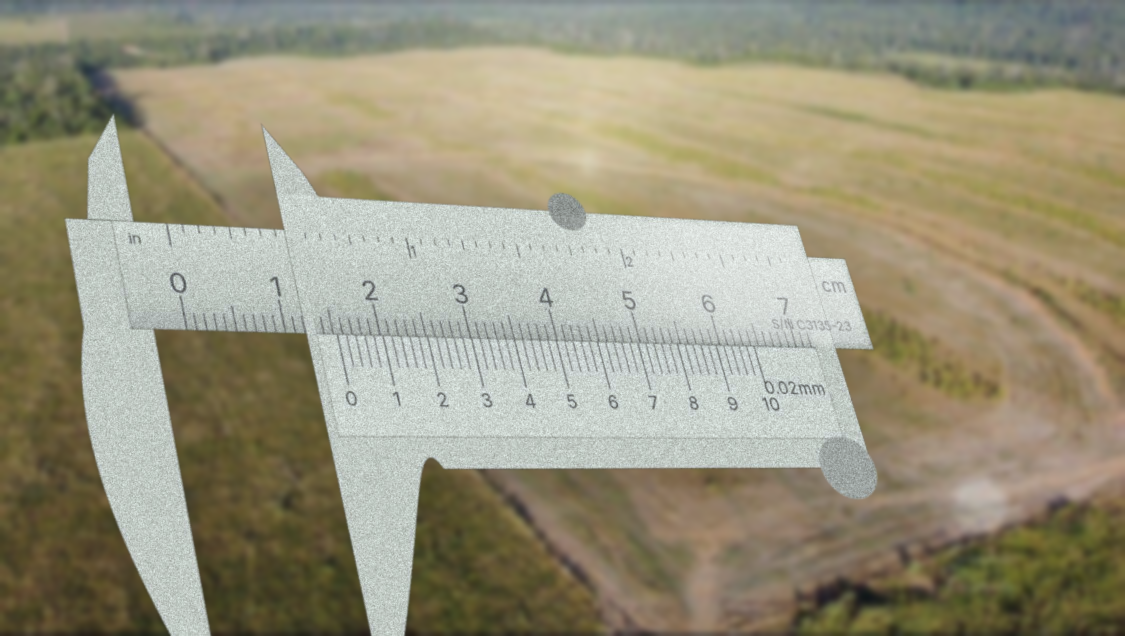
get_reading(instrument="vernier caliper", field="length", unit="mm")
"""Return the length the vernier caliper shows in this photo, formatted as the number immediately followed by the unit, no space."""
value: 15.4mm
